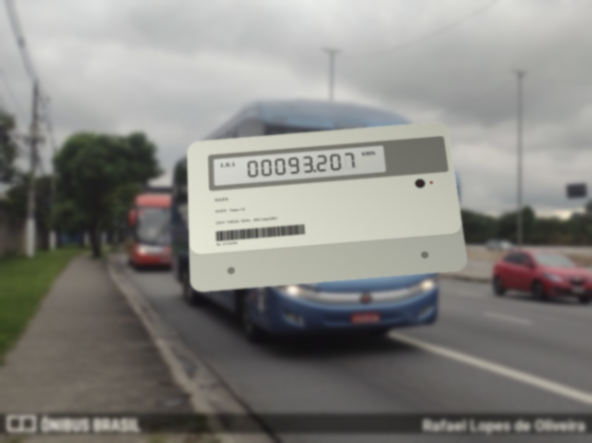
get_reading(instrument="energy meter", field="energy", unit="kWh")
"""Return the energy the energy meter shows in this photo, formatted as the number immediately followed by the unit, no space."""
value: 93.207kWh
